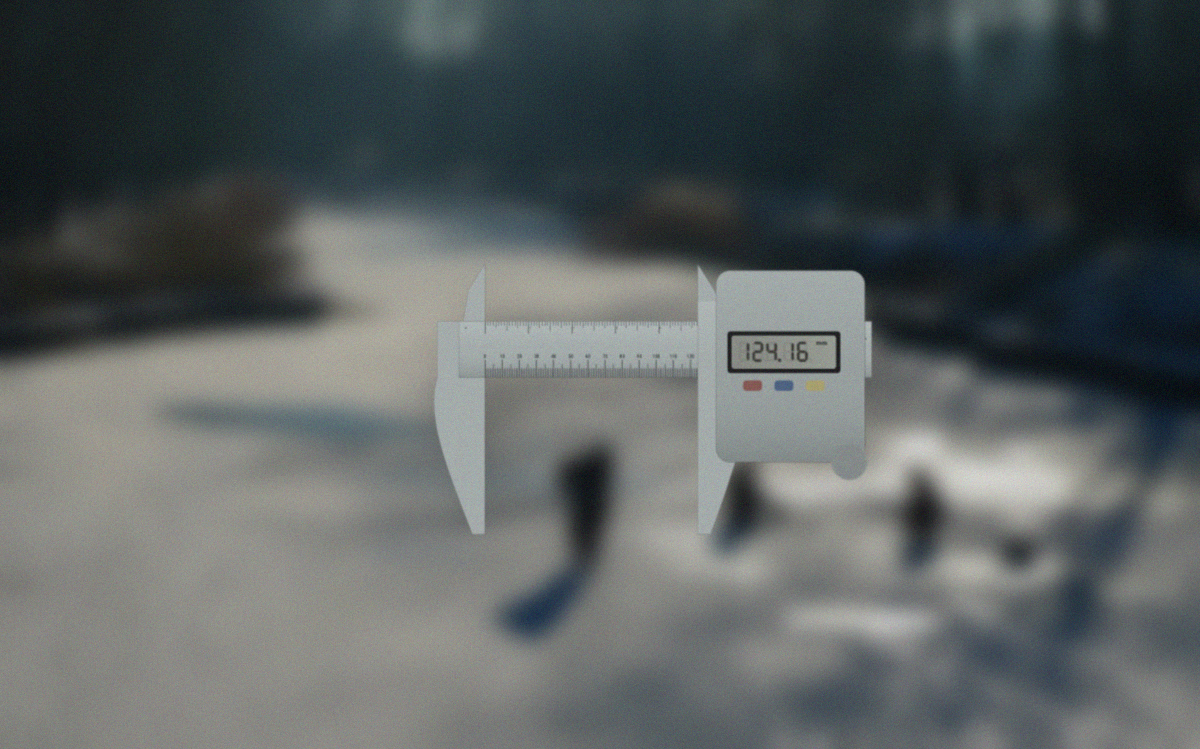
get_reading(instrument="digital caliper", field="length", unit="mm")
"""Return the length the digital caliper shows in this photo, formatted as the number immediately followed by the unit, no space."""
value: 124.16mm
